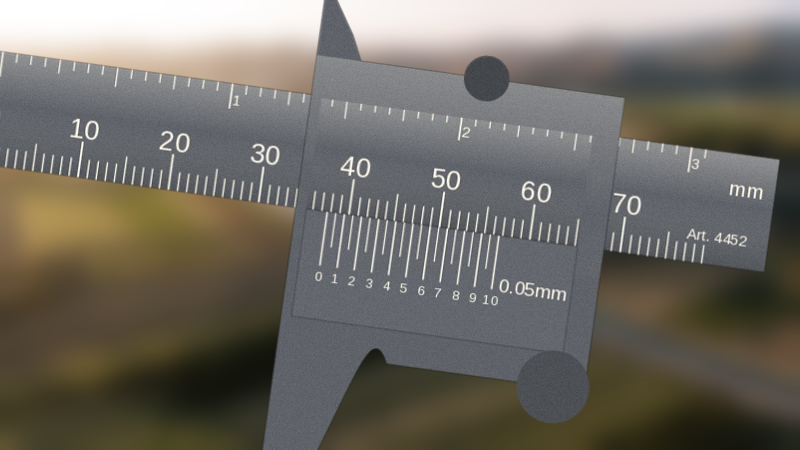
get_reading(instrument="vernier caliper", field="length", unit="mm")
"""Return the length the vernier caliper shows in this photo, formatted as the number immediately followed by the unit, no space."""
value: 37.6mm
